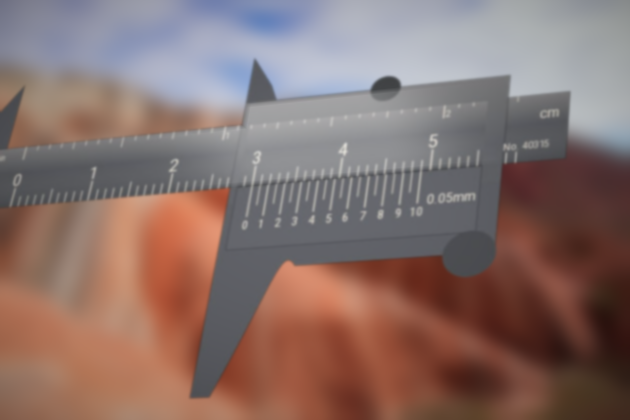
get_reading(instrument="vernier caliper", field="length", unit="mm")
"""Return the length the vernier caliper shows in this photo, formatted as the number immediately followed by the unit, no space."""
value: 30.0mm
